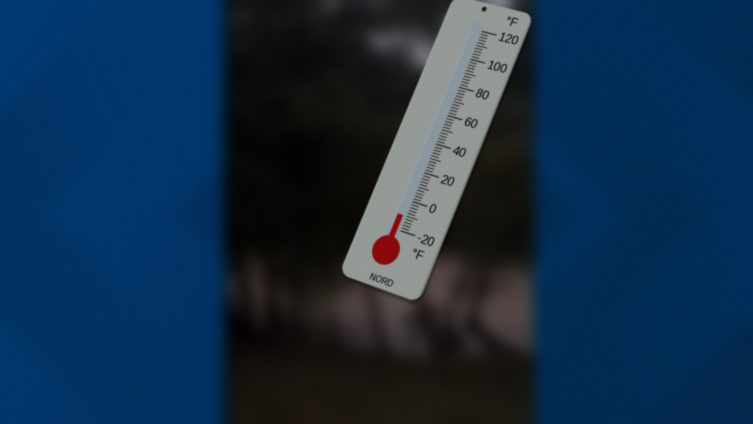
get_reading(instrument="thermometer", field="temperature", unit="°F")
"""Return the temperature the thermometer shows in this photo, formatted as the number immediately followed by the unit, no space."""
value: -10°F
